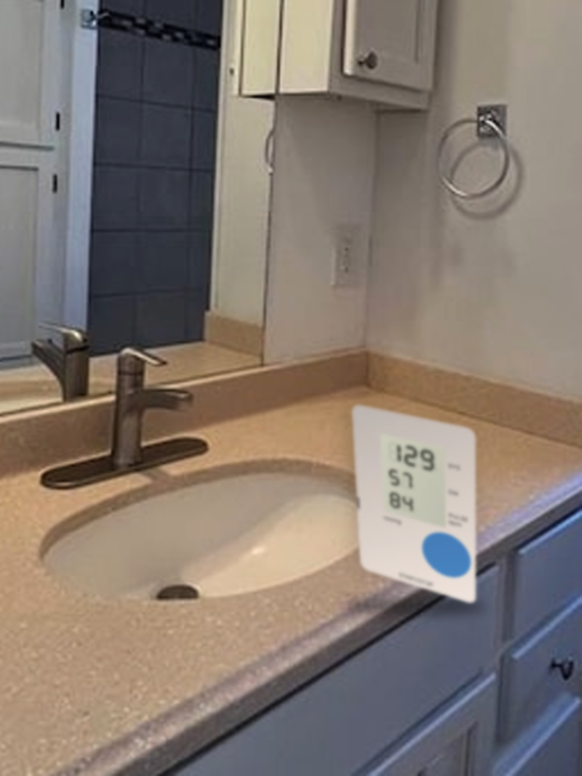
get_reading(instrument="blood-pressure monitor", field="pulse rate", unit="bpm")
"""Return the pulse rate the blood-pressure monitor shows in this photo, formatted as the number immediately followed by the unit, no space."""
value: 84bpm
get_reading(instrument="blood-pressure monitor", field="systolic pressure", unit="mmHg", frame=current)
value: 129mmHg
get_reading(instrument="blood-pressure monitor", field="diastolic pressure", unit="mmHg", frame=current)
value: 57mmHg
